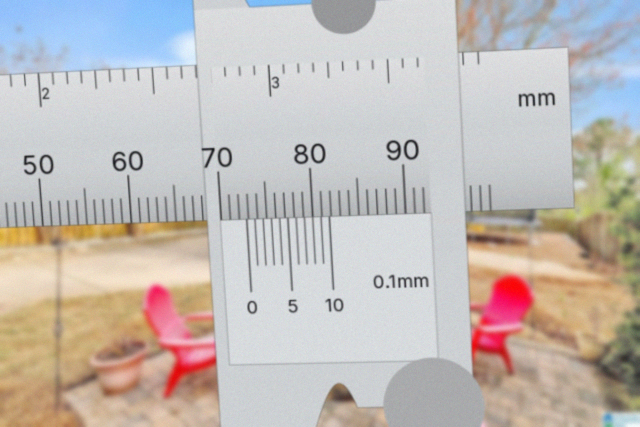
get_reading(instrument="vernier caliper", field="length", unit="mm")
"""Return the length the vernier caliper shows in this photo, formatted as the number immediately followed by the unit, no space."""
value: 72.8mm
